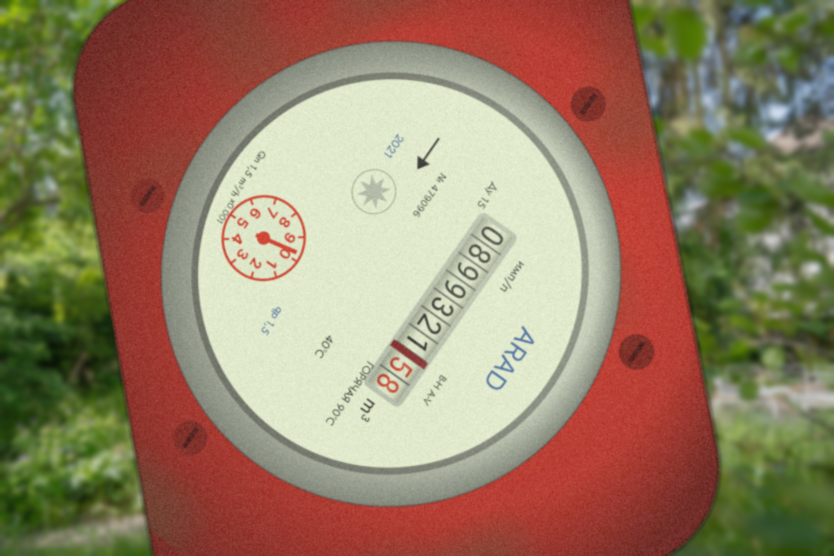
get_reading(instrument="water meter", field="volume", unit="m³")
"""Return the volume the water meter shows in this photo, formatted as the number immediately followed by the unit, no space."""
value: 899321.579m³
